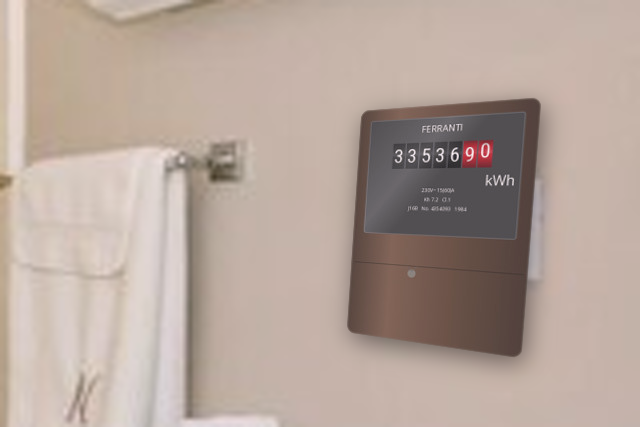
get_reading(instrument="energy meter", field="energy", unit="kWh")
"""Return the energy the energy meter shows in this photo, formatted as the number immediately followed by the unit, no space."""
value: 33536.90kWh
